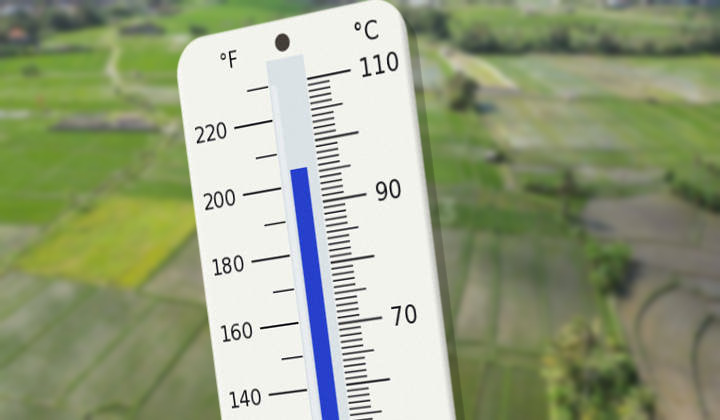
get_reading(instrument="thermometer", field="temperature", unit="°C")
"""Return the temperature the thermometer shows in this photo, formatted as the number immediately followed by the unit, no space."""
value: 96°C
